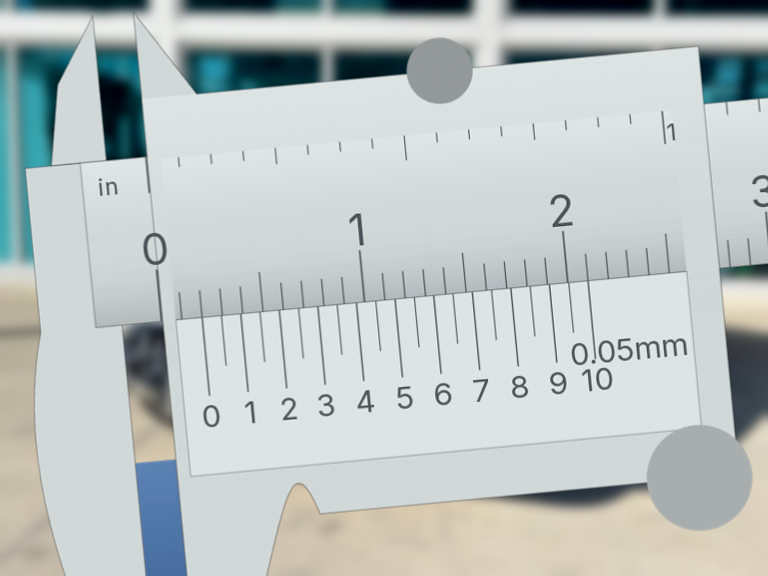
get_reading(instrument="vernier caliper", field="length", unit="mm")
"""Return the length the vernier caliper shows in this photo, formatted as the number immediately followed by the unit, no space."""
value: 2.0mm
